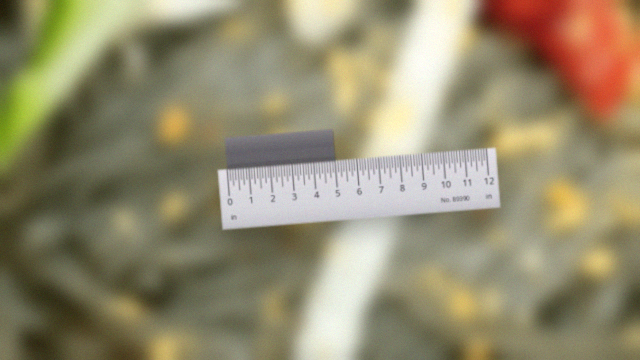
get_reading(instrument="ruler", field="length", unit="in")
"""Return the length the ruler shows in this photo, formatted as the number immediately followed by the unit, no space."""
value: 5in
